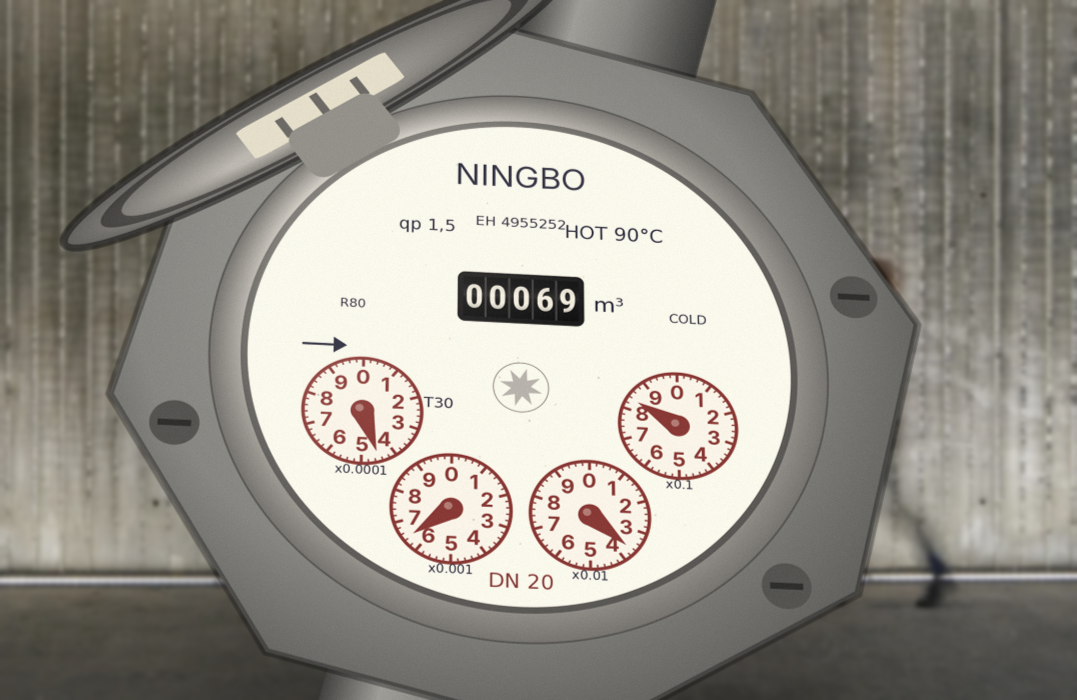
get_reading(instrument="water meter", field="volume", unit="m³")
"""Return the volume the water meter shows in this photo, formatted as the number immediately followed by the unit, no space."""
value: 69.8364m³
